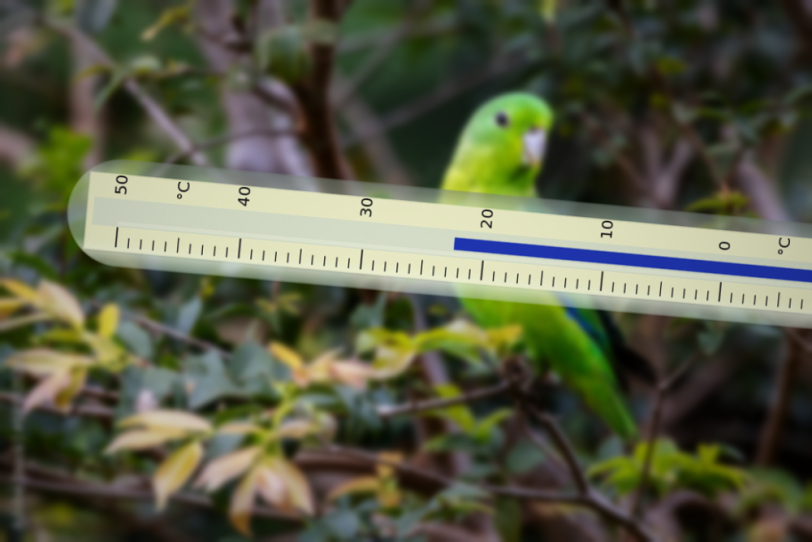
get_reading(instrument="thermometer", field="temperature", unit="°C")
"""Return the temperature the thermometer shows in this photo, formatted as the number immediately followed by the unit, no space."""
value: 22.5°C
